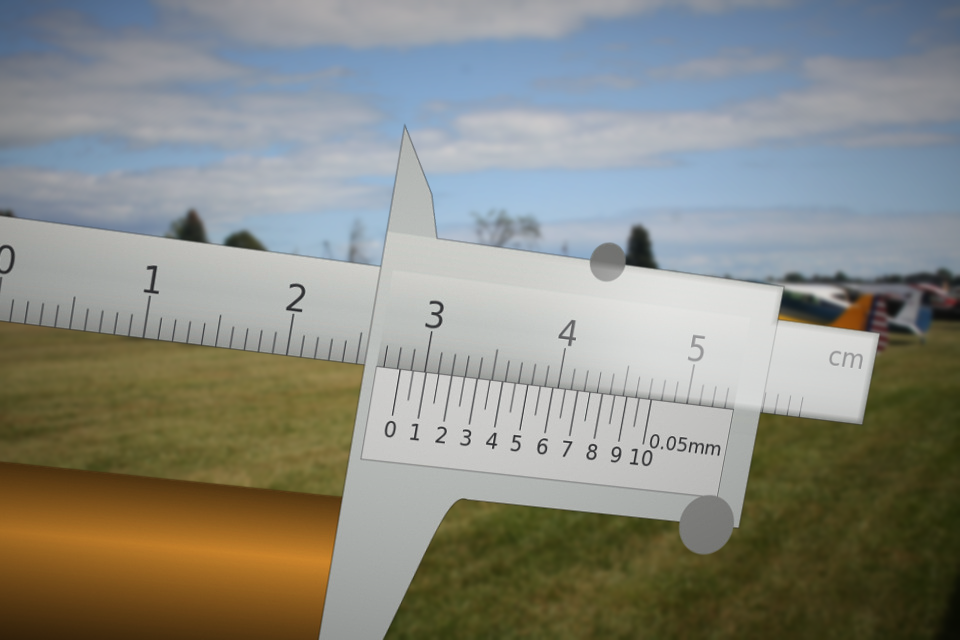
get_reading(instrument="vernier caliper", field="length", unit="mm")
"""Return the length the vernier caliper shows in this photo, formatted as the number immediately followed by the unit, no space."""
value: 28.2mm
